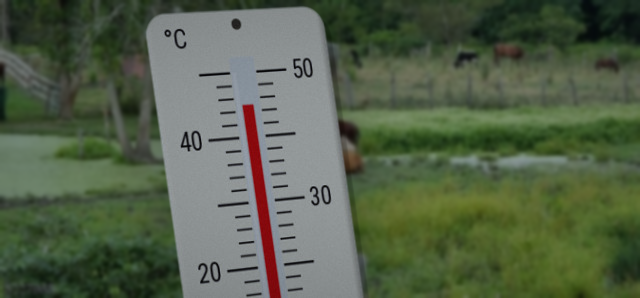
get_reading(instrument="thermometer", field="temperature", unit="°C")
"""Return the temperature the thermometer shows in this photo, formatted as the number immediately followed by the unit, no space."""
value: 45°C
